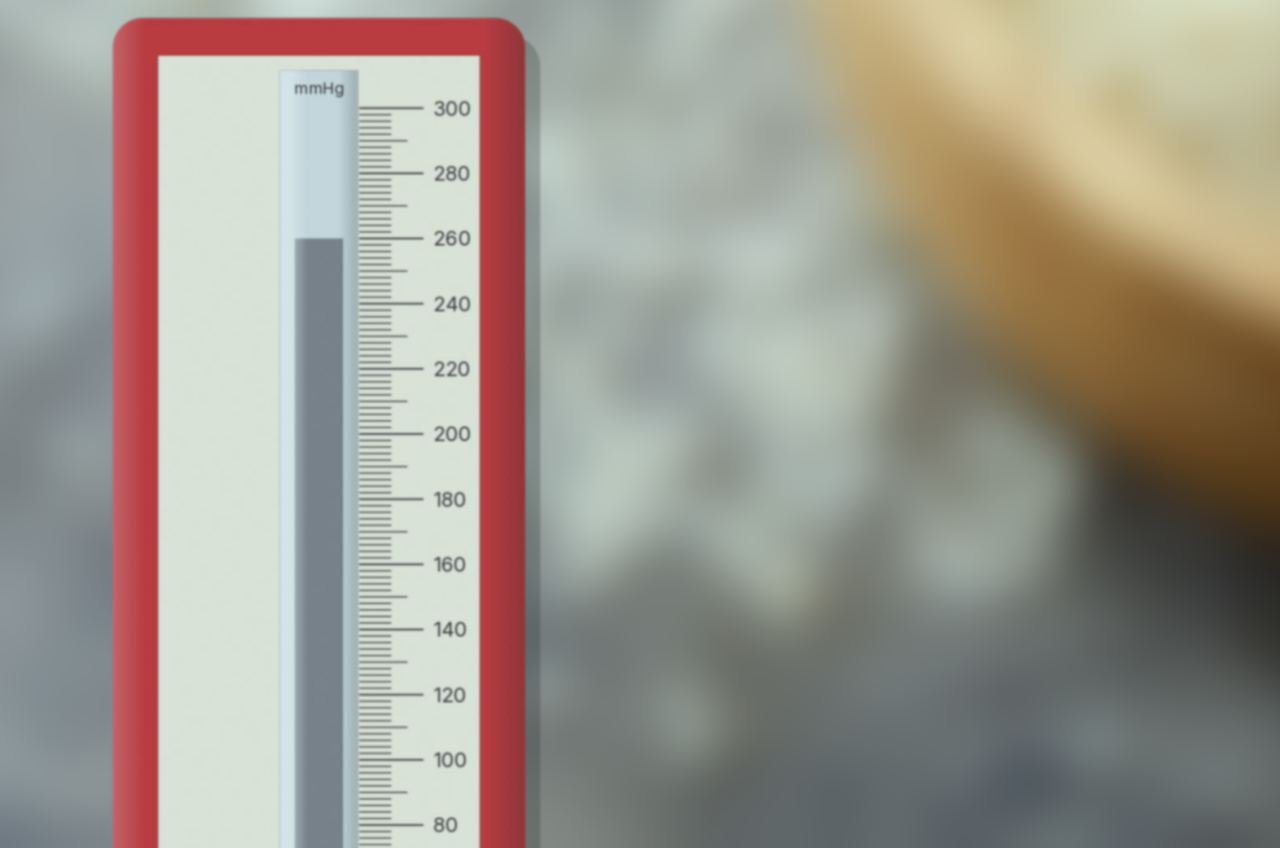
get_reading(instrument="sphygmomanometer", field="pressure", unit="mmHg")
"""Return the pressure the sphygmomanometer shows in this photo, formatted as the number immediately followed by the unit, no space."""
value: 260mmHg
